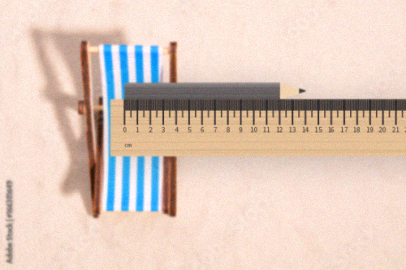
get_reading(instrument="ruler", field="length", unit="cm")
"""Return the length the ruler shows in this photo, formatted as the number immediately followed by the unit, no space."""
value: 14cm
